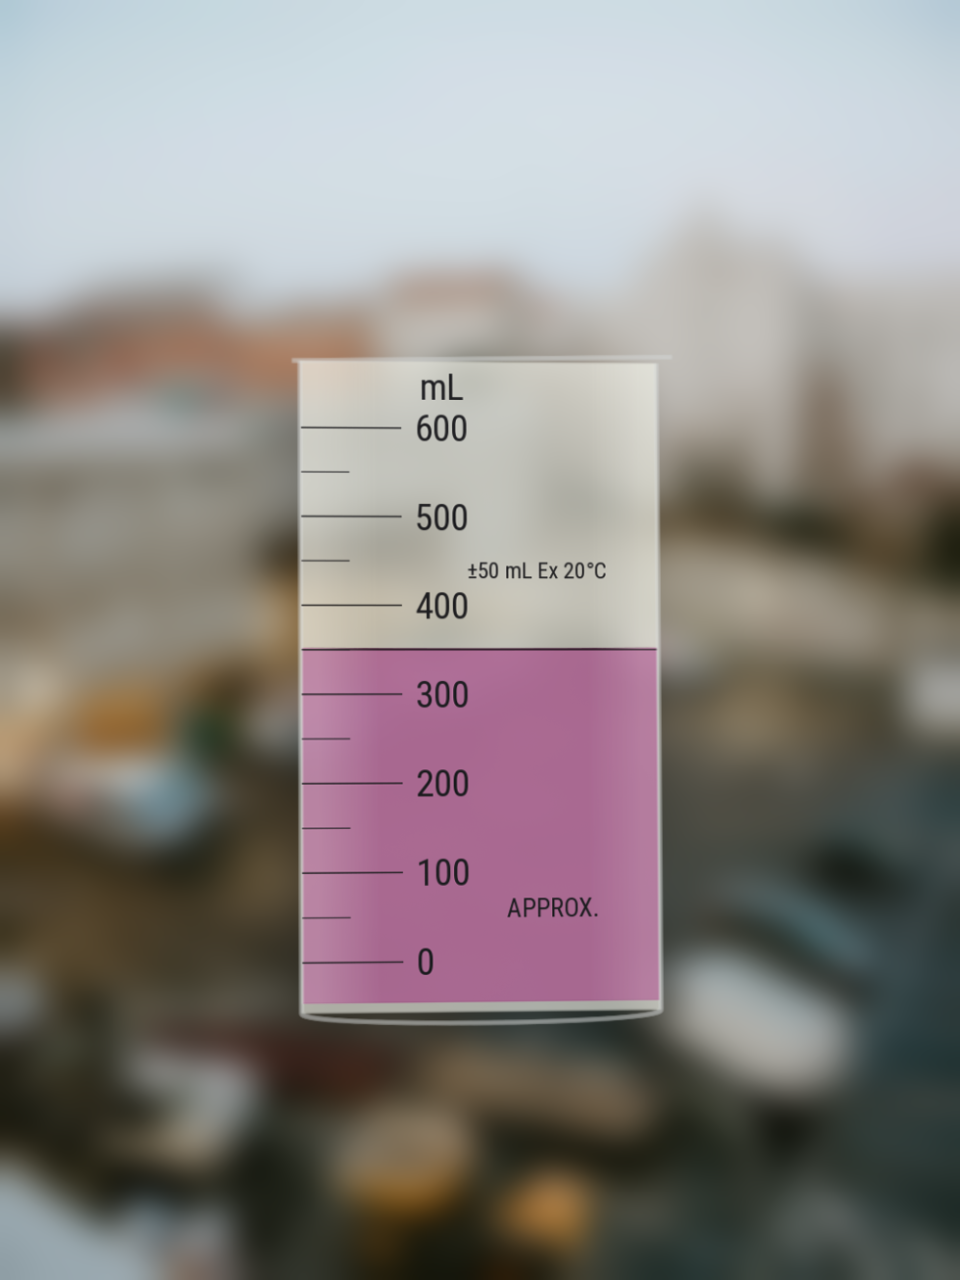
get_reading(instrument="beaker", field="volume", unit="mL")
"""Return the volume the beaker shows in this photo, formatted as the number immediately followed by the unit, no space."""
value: 350mL
